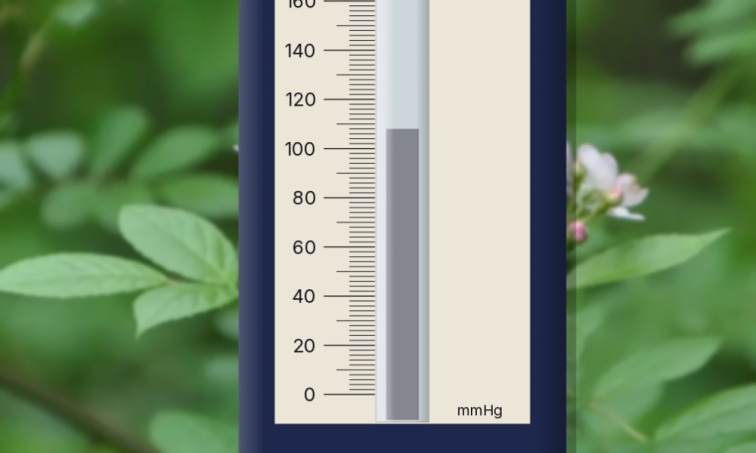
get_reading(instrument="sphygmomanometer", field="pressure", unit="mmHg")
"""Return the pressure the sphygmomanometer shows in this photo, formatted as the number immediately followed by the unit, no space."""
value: 108mmHg
